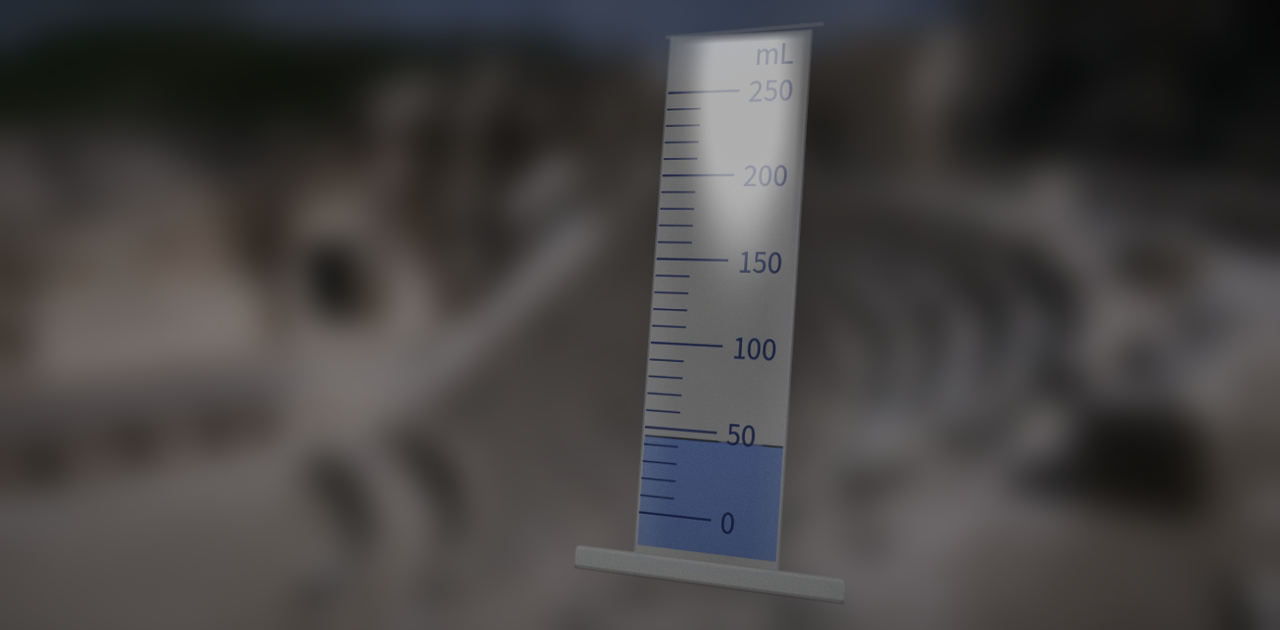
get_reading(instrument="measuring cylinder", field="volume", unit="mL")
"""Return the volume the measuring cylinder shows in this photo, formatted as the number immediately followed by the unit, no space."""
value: 45mL
